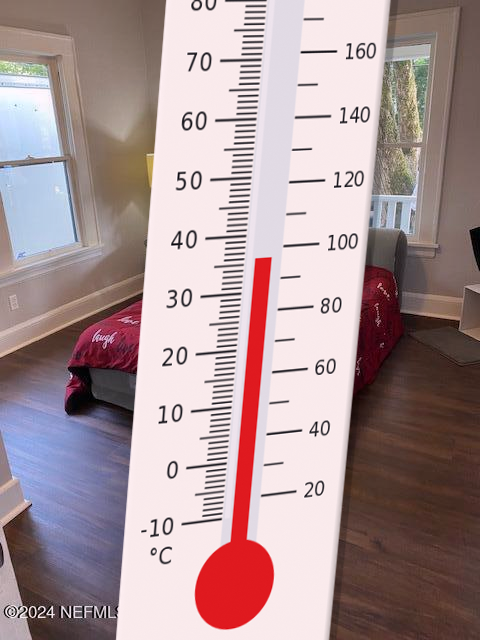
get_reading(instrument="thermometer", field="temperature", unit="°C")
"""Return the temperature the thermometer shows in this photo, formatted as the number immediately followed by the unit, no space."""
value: 36°C
